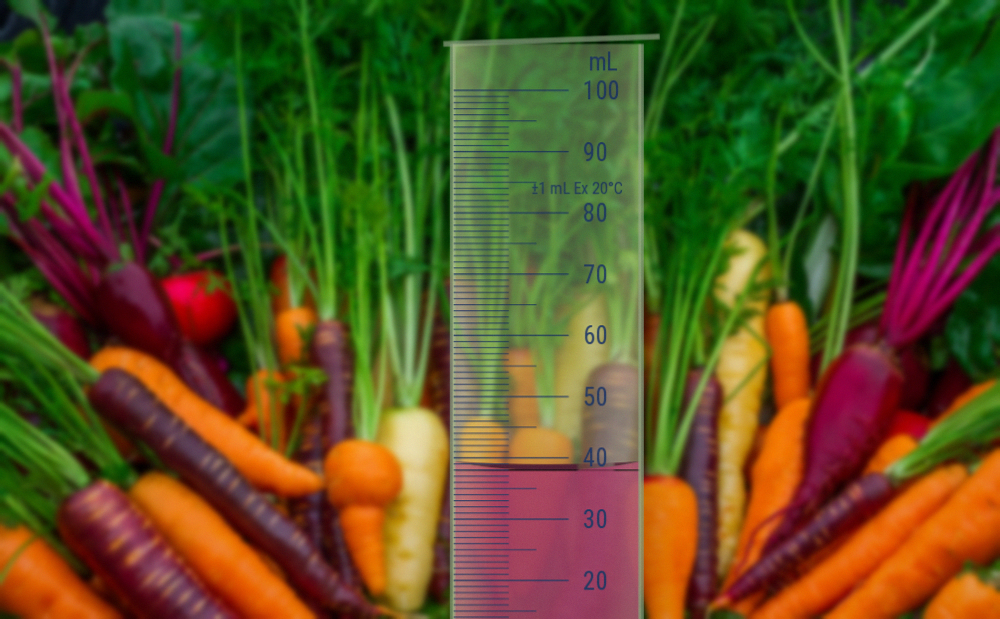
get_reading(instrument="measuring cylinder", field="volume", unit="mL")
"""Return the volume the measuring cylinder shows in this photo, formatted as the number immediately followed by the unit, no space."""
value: 38mL
